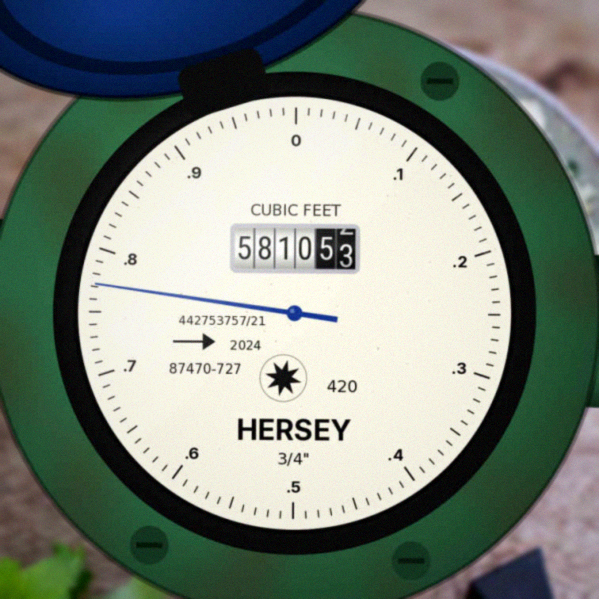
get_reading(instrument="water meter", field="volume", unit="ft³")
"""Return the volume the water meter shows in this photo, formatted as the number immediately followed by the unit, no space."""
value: 581052.77ft³
